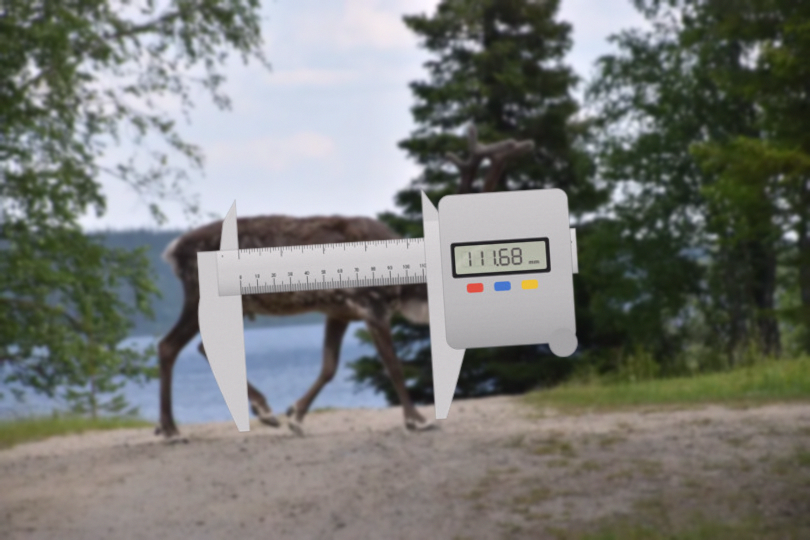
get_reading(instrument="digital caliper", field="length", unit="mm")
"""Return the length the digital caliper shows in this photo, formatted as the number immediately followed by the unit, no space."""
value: 111.68mm
